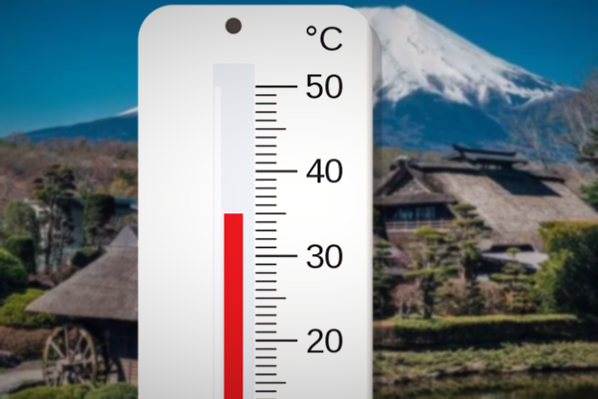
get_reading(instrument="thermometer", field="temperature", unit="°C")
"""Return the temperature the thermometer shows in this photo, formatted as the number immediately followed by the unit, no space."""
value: 35°C
